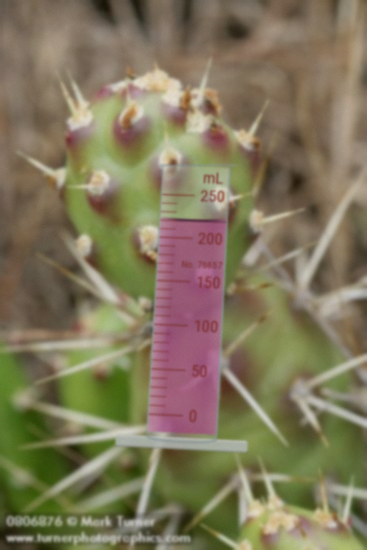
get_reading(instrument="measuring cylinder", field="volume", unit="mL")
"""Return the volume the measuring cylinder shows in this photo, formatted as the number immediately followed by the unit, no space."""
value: 220mL
